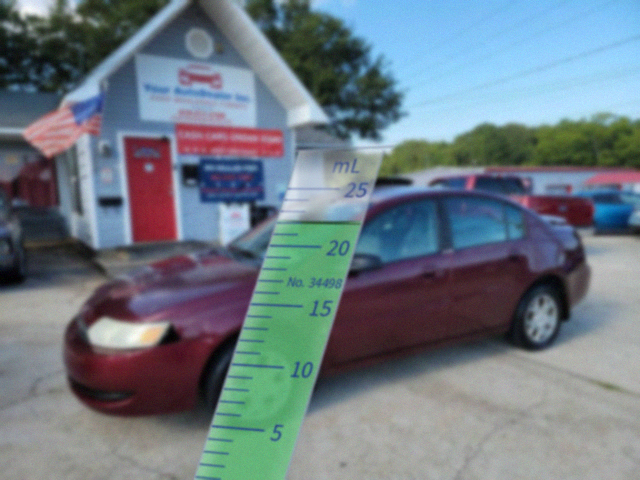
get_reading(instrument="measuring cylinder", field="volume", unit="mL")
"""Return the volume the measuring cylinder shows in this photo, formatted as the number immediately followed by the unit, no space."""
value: 22mL
